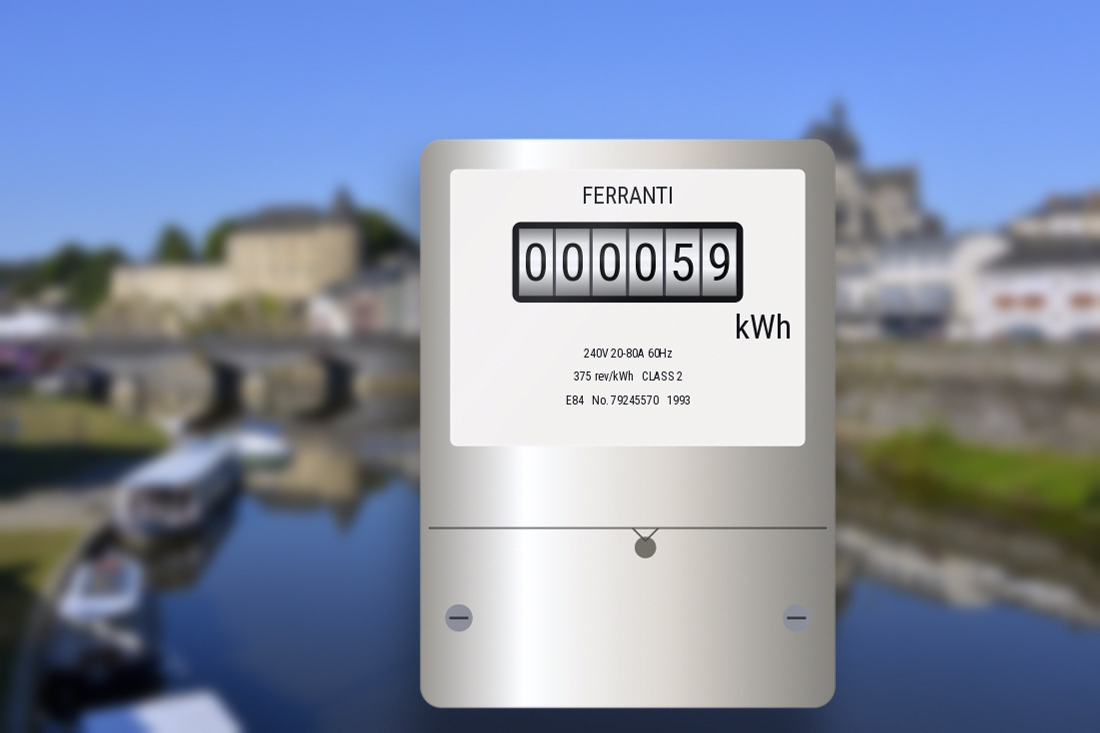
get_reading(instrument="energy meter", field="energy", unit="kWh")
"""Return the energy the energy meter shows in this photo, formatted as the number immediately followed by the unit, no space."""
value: 59kWh
